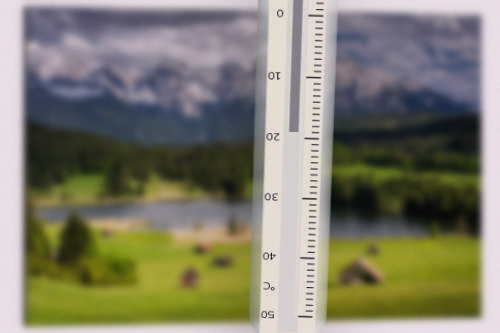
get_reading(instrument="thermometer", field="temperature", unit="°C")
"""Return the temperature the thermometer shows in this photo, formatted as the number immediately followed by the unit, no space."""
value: 19°C
